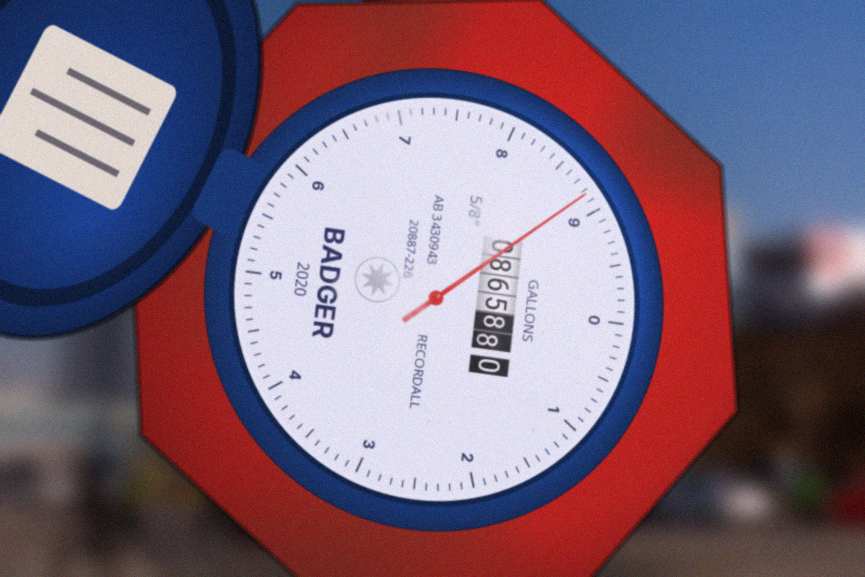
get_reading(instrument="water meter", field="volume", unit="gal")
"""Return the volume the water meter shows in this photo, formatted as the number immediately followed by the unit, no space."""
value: 865878.8gal
